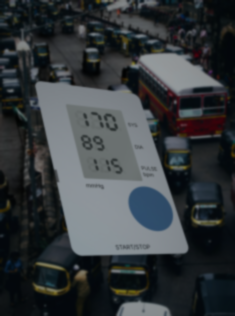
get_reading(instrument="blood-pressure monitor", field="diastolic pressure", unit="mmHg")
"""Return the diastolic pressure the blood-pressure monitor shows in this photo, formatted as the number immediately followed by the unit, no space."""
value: 89mmHg
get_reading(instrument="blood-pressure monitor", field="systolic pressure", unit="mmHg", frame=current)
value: 170mmHg
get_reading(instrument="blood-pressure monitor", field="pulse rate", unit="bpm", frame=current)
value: 115bpm
